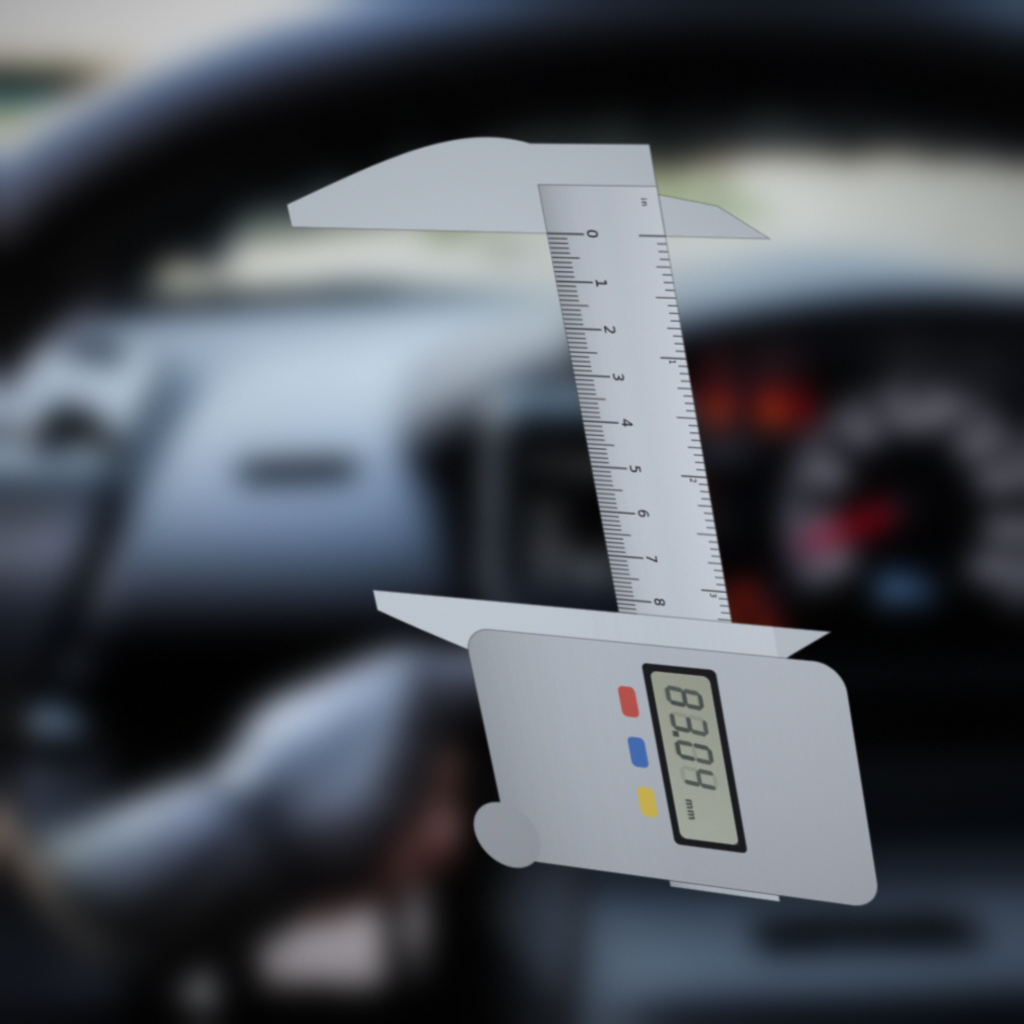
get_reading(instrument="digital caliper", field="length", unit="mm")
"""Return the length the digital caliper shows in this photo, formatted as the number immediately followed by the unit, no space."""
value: 83.04mm
